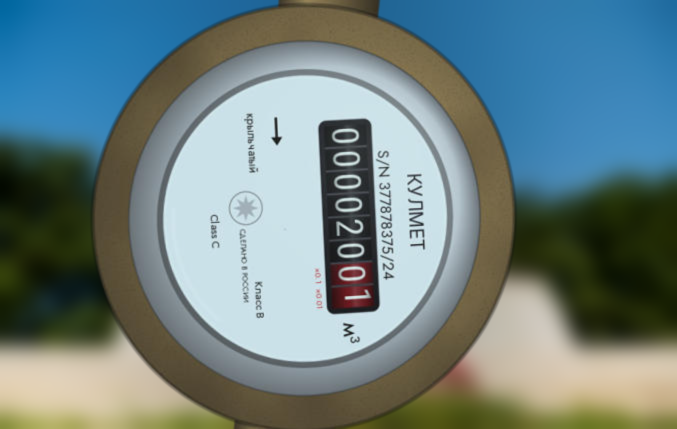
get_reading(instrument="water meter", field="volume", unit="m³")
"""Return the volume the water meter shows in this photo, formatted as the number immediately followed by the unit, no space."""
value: 20.01m³
